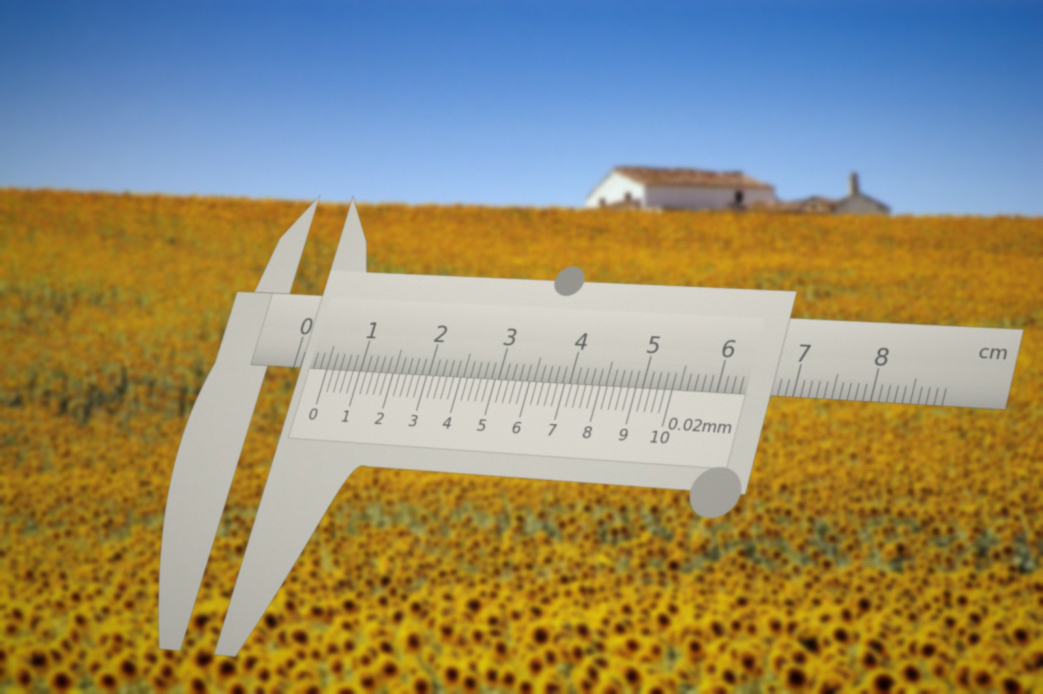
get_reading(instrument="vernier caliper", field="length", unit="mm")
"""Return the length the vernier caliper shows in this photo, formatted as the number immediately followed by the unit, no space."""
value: 5.0mm
